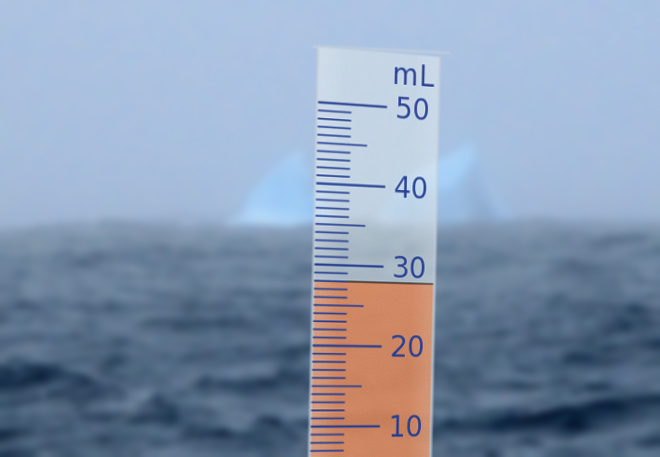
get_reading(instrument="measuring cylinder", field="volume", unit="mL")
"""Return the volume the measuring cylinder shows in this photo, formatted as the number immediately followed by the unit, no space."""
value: 28mL
